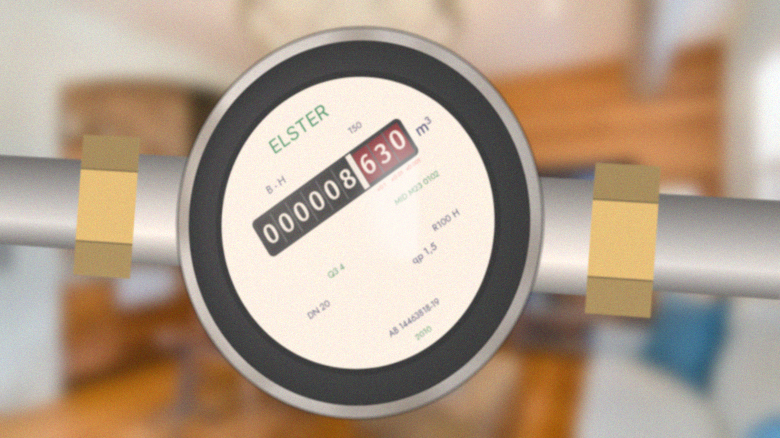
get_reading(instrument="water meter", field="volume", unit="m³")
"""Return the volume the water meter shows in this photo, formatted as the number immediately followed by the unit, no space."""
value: 8.630m³
